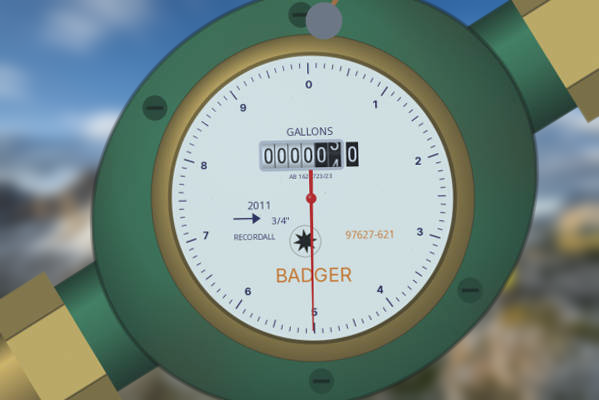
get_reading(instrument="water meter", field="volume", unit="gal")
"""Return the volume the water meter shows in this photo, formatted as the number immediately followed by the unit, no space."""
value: 35.0gal
